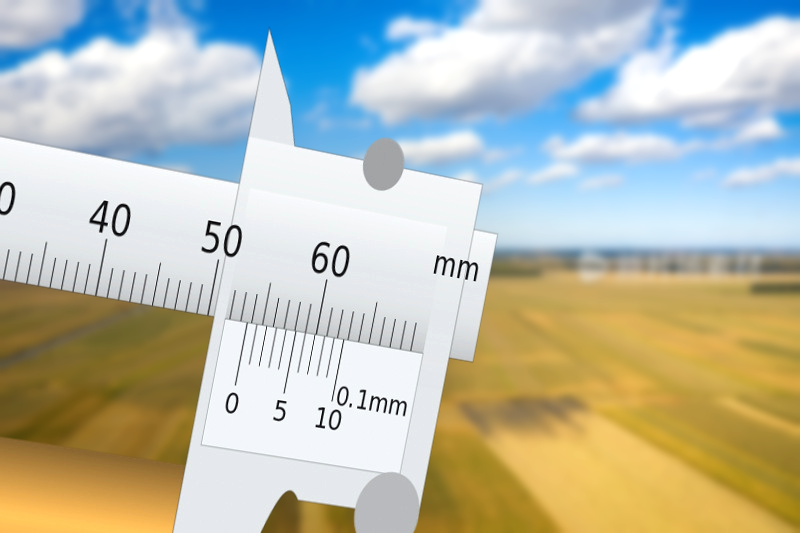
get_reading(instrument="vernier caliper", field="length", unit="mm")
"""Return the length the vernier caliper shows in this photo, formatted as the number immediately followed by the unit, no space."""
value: 53.6mm
